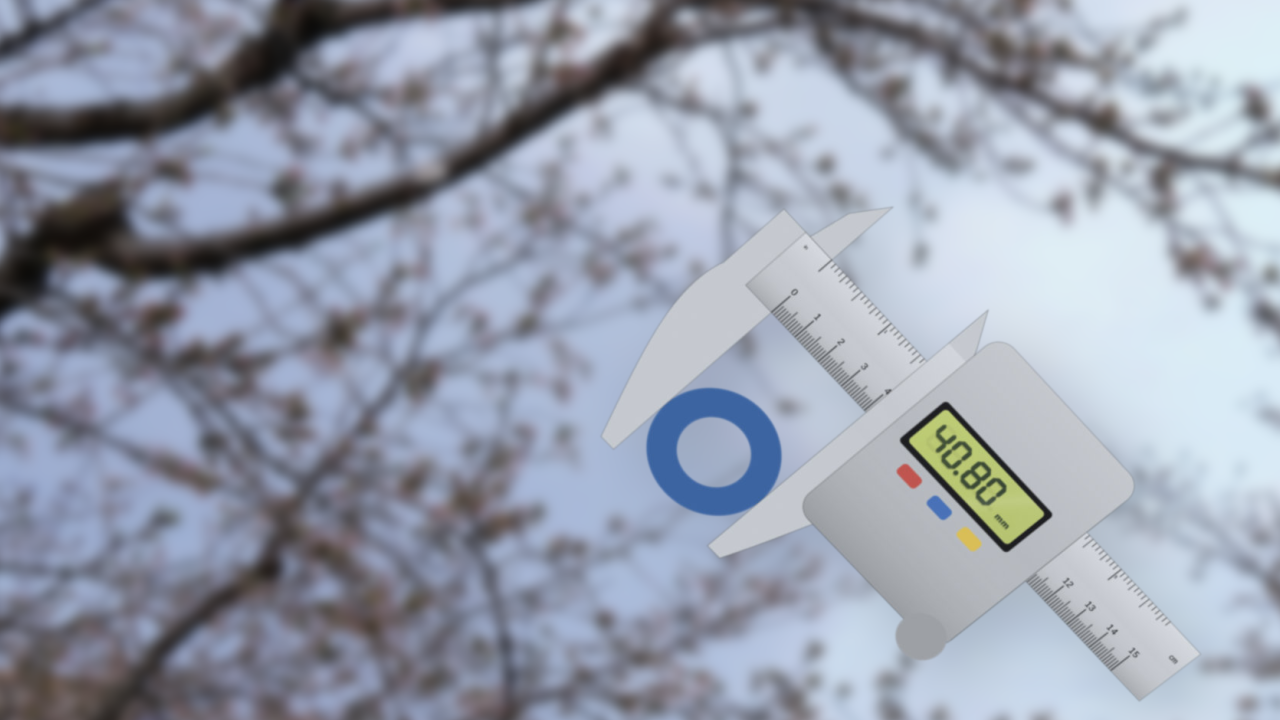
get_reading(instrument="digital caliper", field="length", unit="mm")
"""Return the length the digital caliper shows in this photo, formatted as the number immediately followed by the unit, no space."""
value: 40.80mm
